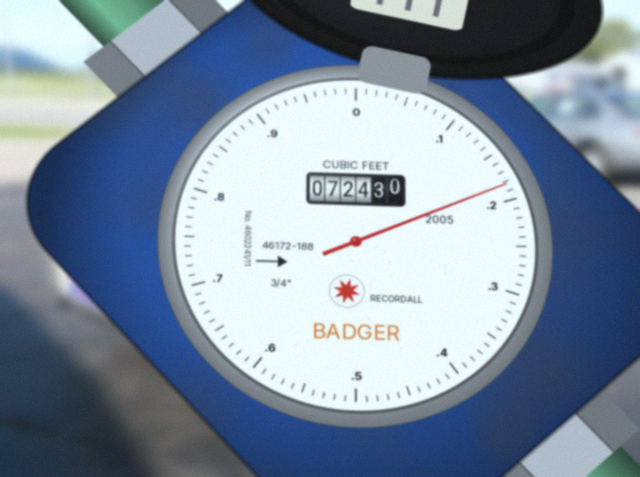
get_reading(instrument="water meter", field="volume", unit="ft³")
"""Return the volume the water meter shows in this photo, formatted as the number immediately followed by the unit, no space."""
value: 72430.18ft³
